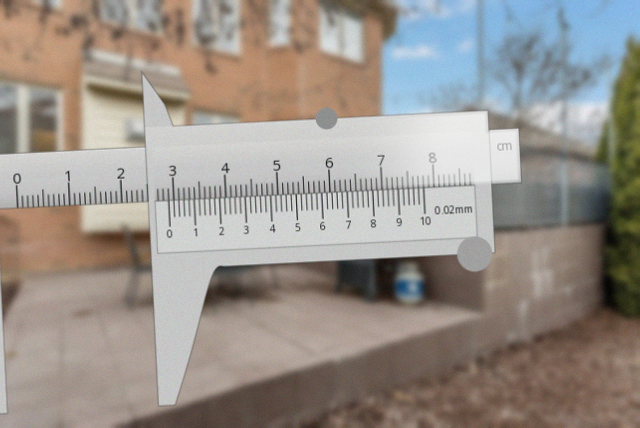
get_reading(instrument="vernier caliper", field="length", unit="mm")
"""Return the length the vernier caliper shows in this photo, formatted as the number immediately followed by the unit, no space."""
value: 29.0mm
